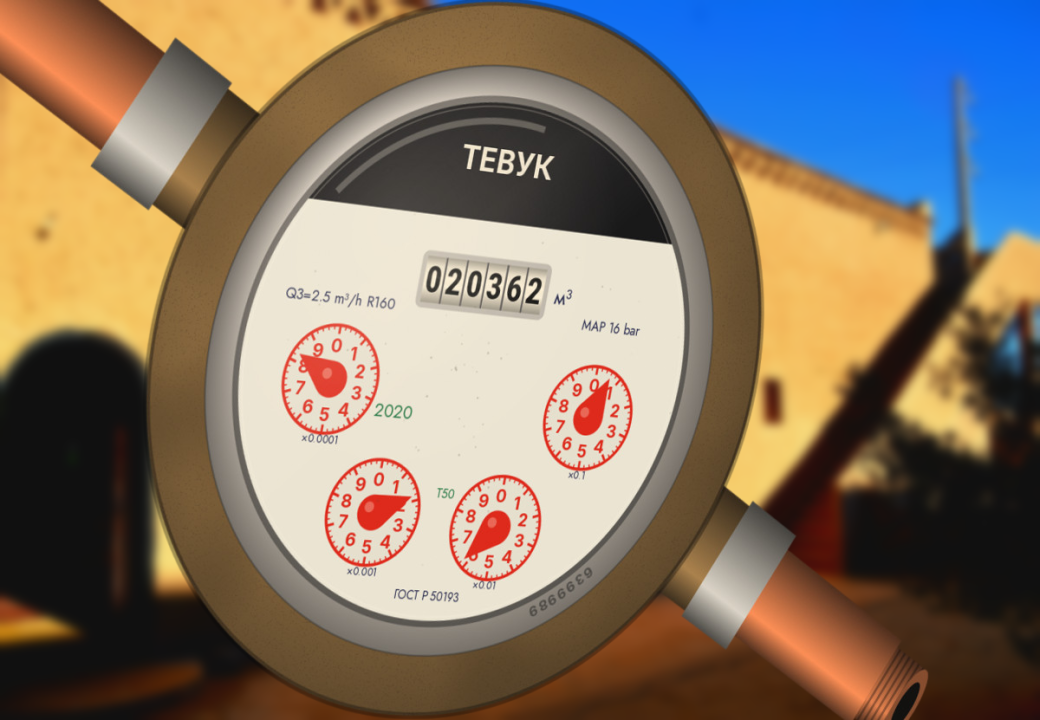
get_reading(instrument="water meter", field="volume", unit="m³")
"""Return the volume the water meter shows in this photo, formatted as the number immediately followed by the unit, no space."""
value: 20362.0618m³
